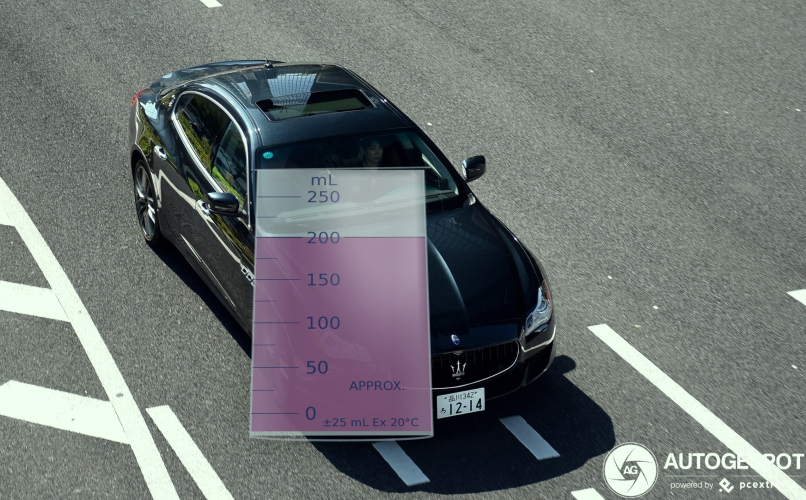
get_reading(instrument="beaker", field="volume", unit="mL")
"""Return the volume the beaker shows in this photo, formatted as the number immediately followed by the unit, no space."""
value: 200mL
